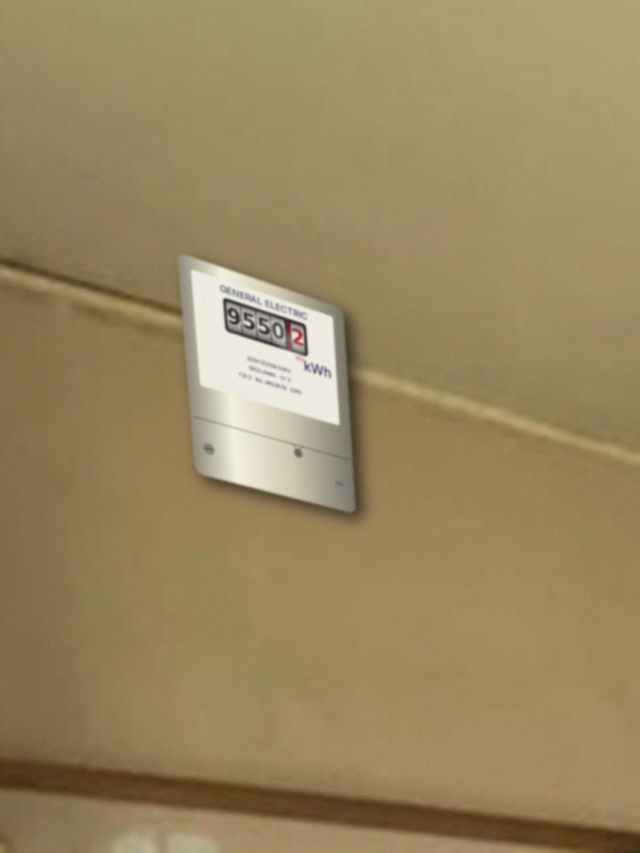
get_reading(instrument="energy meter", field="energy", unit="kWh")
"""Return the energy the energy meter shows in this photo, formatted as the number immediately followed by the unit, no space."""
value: 9550.2kWh
